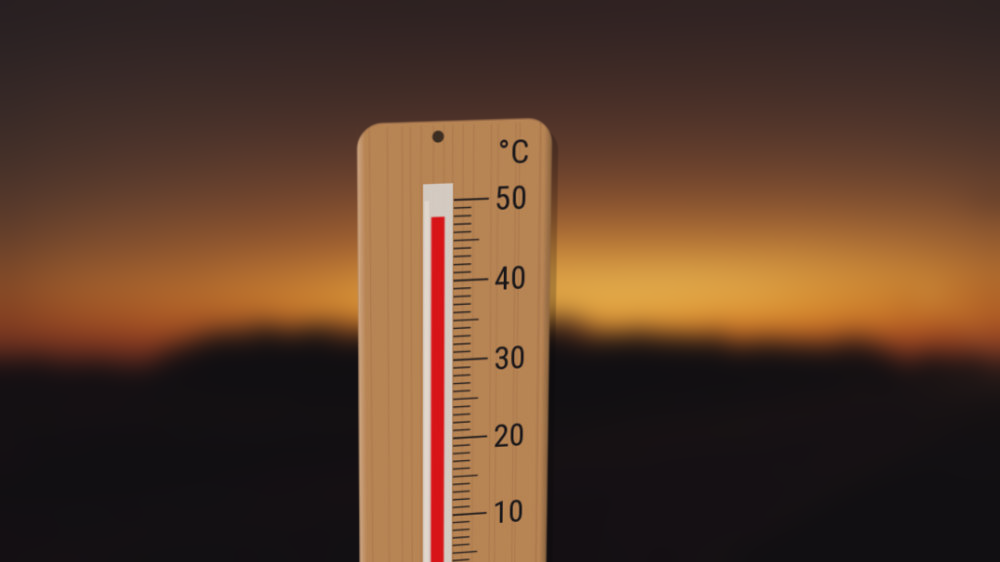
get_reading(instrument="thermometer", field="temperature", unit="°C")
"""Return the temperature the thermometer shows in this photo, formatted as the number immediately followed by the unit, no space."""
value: 48°C
